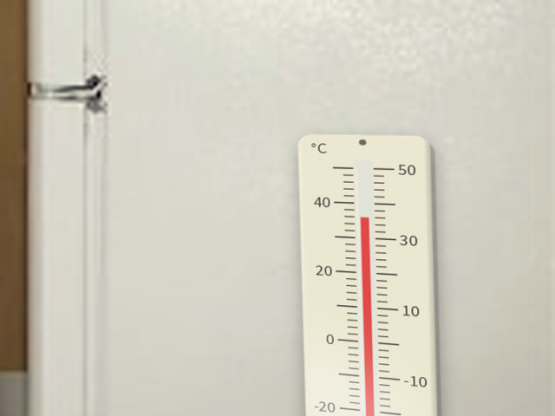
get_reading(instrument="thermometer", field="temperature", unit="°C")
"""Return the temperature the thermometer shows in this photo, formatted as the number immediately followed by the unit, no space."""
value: 36°C
